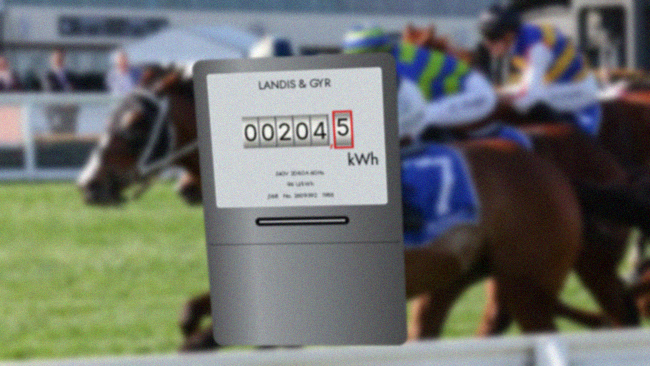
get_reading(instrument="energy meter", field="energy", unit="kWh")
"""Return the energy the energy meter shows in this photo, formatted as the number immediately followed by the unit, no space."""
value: 204.5kWh
